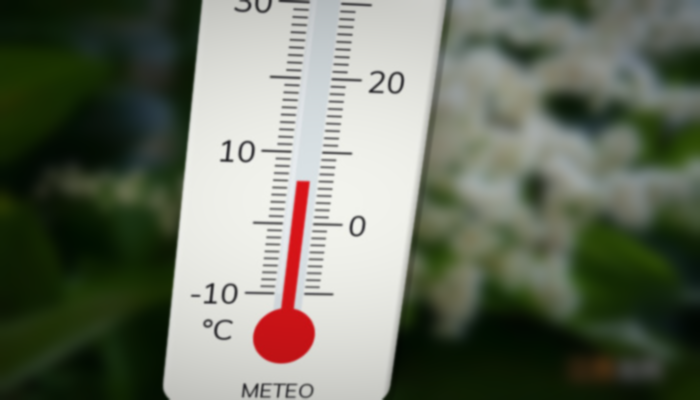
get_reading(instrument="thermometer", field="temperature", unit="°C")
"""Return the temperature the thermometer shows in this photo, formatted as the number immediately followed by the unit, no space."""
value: 6°C
